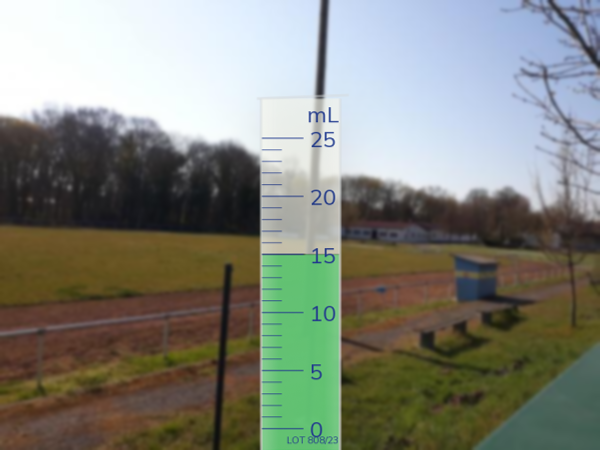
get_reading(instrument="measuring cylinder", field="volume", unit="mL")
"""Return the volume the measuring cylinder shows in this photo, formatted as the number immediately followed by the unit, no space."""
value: 15mL
